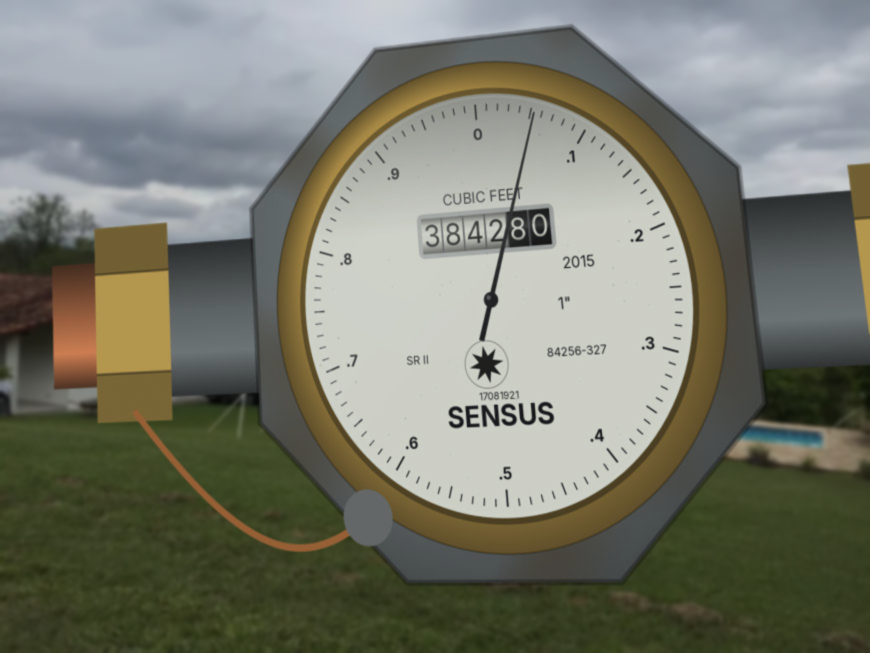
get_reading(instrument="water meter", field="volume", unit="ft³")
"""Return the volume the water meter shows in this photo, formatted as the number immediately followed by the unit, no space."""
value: 384280.05ft³
